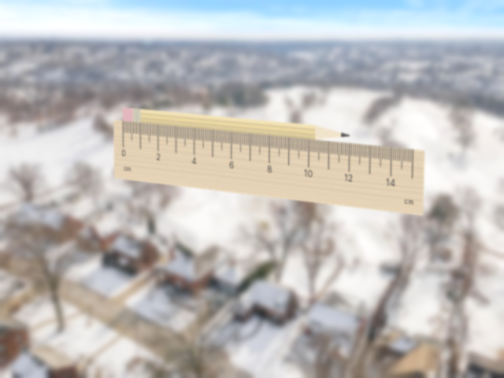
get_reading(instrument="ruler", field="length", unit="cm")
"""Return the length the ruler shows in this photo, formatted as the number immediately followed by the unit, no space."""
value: 12cm
